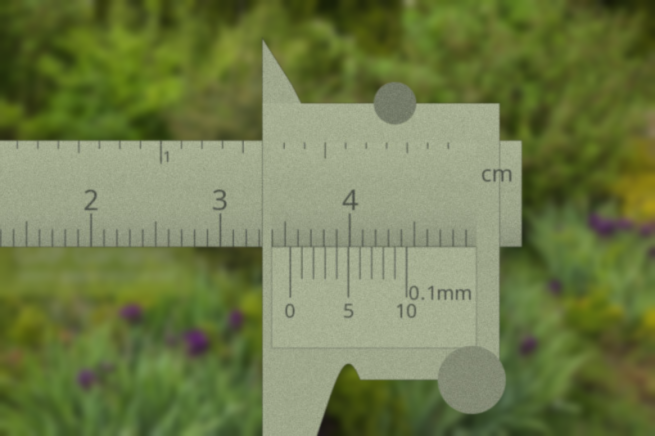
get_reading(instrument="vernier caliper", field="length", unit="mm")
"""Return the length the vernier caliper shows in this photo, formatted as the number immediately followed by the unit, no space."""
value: 35.4mm
